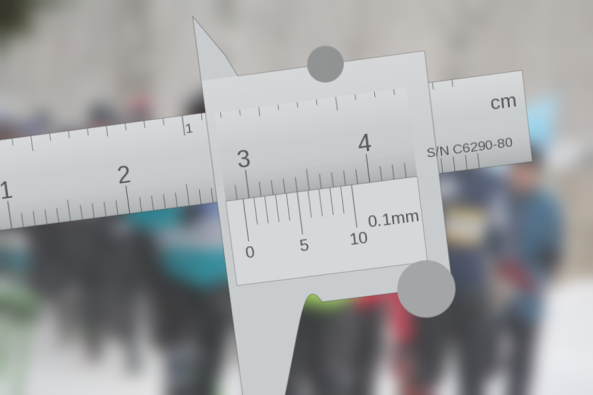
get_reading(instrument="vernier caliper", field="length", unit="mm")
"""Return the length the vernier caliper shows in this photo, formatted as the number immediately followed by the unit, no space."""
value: 29.5mm
